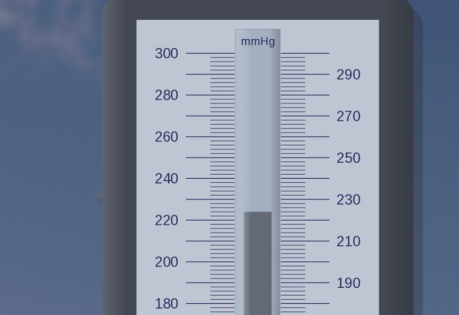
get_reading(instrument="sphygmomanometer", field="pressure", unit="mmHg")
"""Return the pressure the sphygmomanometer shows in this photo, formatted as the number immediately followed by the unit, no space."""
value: 224mmHg
